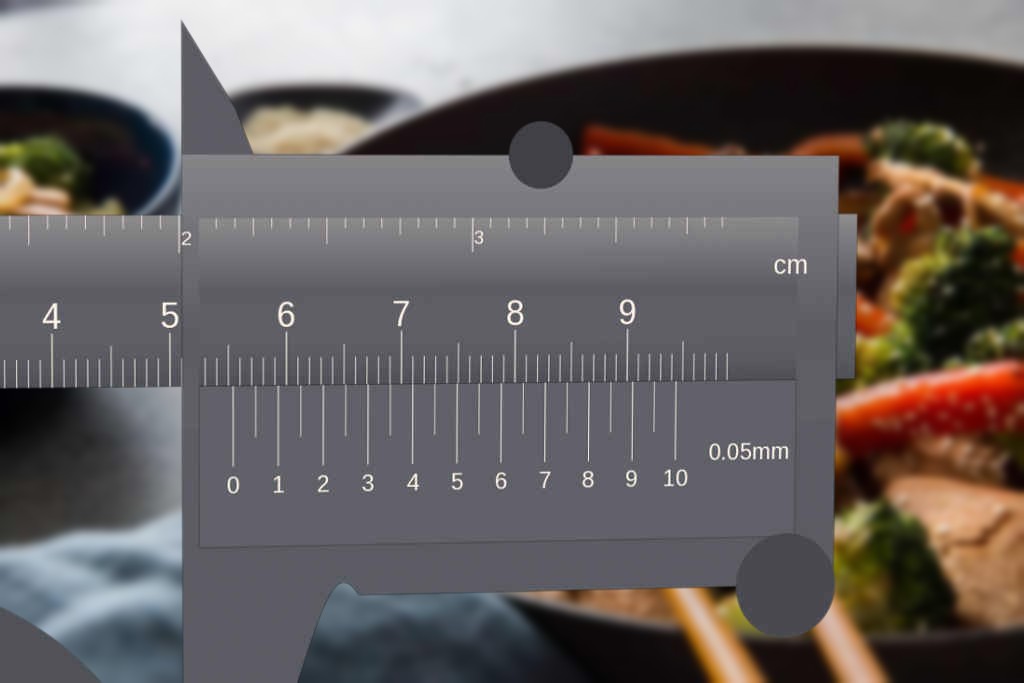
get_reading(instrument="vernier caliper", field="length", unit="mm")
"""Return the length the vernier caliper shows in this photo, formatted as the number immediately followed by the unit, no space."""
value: 55.4mm
